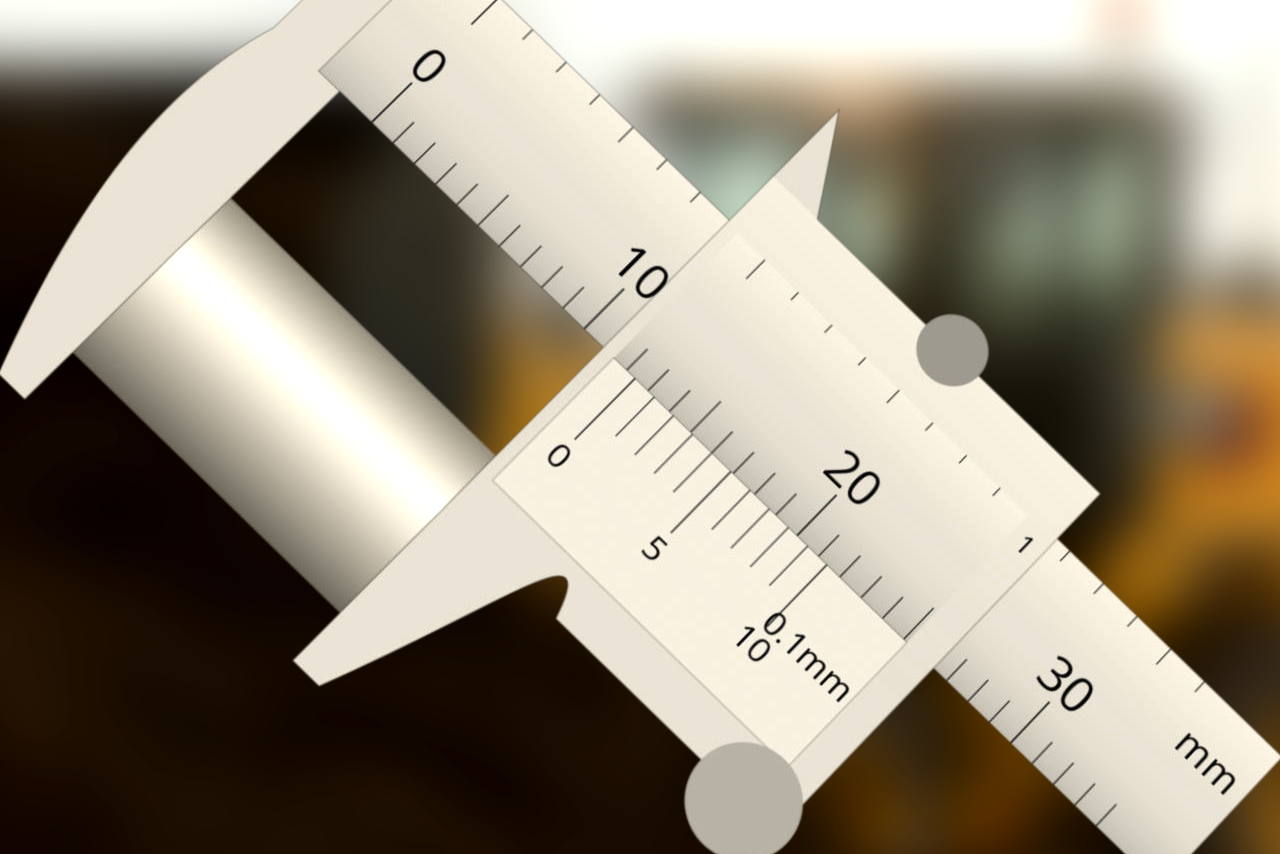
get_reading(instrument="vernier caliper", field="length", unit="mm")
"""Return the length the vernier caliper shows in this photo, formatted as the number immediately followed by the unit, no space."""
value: 12.4mm
